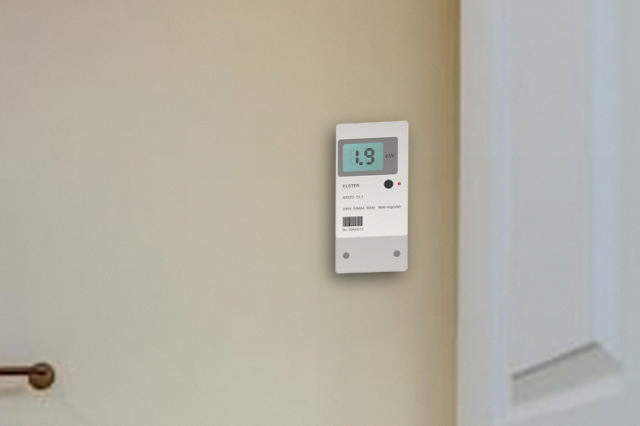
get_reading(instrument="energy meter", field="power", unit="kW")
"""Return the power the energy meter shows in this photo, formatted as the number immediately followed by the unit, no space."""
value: 1.9kW
